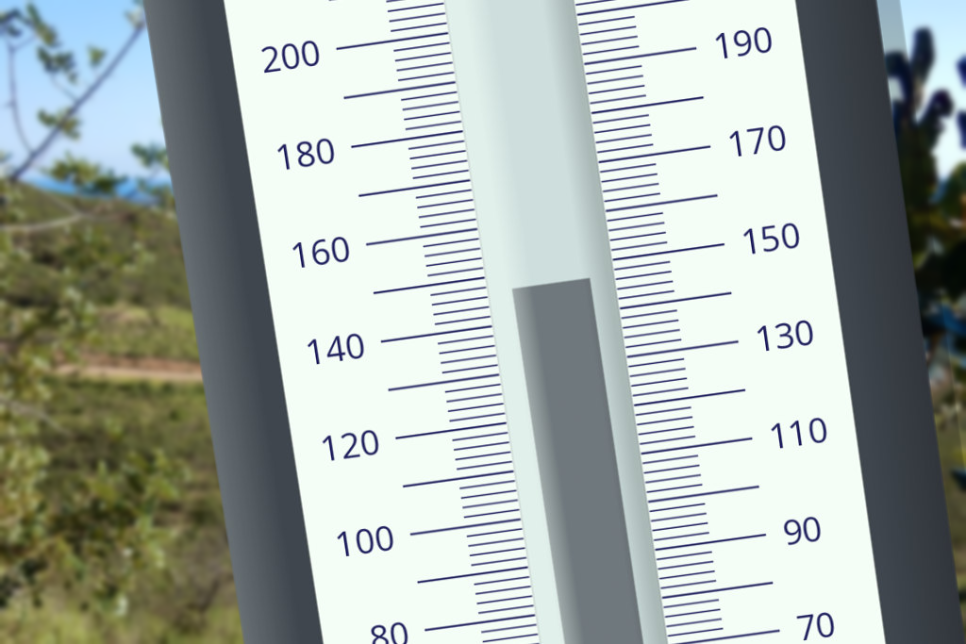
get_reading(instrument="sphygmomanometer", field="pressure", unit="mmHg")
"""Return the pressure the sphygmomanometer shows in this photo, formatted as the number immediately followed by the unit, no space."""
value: 147mmHg
